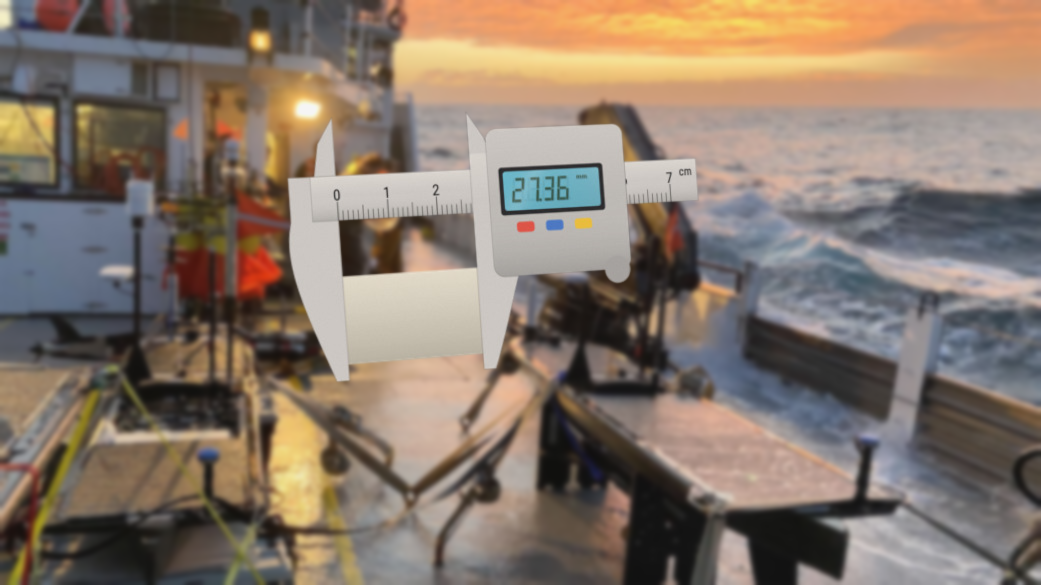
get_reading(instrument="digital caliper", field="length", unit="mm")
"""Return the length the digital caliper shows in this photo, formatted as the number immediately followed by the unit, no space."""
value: 27.36mm
